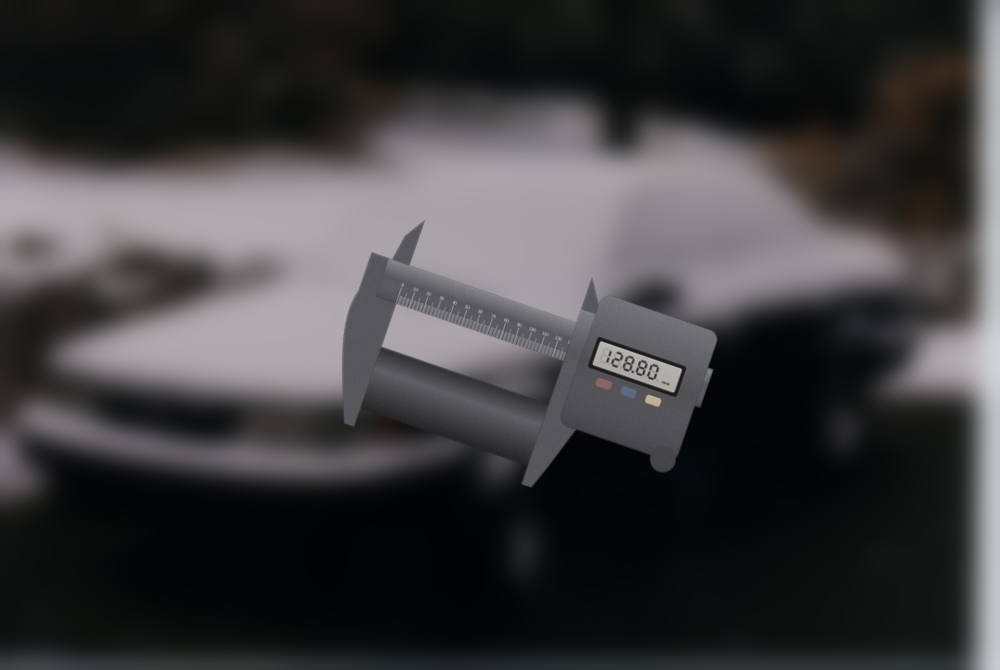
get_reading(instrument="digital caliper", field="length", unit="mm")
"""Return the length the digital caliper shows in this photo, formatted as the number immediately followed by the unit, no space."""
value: 128.80mm
